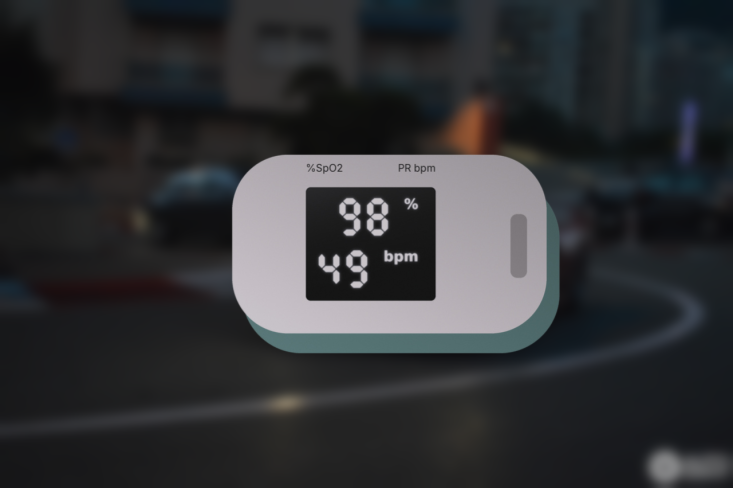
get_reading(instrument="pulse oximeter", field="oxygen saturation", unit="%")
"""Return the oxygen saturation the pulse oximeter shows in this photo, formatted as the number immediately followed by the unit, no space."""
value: 98%
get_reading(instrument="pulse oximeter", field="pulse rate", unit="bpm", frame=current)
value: 49bpm
